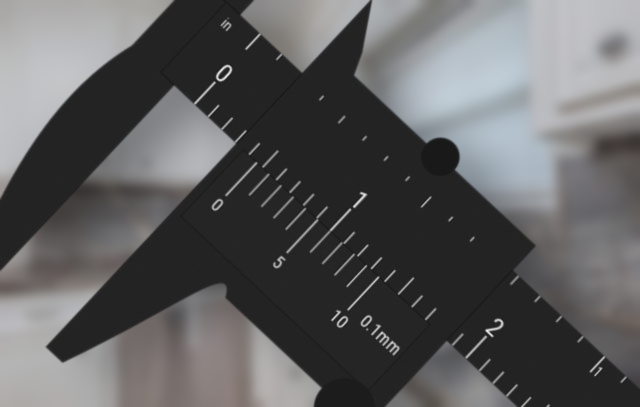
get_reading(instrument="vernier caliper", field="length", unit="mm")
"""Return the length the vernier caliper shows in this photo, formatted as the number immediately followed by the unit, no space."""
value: 4.6mm
